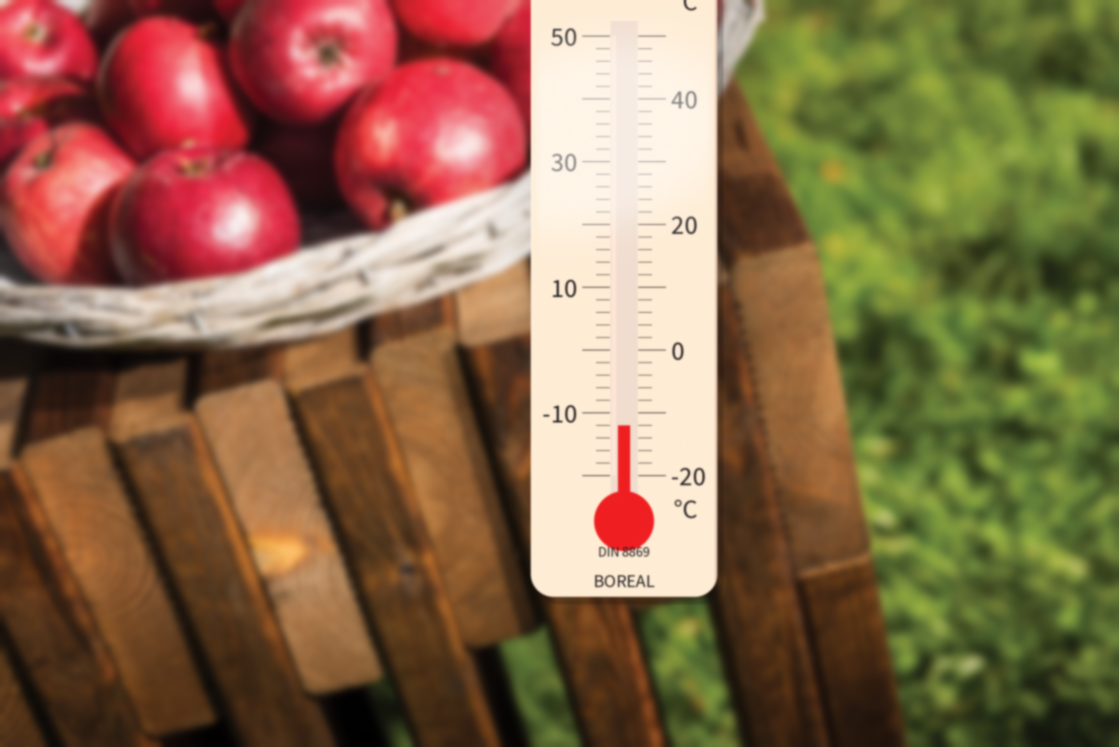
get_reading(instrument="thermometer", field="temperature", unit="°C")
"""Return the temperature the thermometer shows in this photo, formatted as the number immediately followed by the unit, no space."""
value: -12°C
